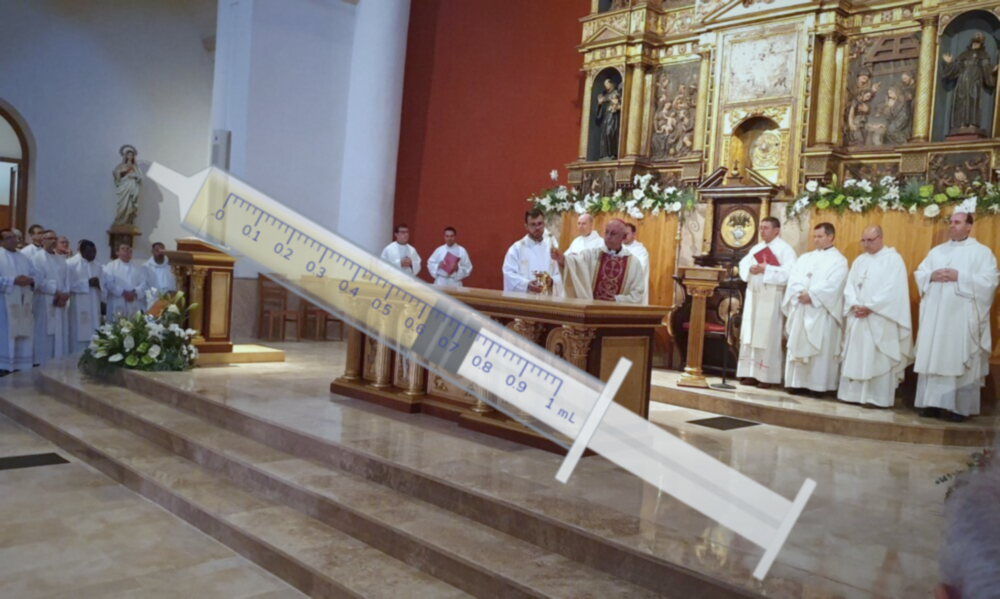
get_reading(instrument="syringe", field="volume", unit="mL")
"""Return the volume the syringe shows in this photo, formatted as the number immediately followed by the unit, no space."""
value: 0.62mL
